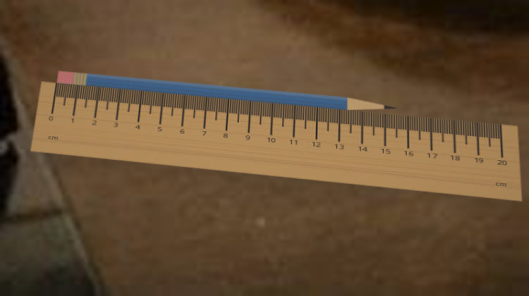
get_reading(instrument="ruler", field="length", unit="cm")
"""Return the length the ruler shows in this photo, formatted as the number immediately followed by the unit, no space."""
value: 15.5cm
